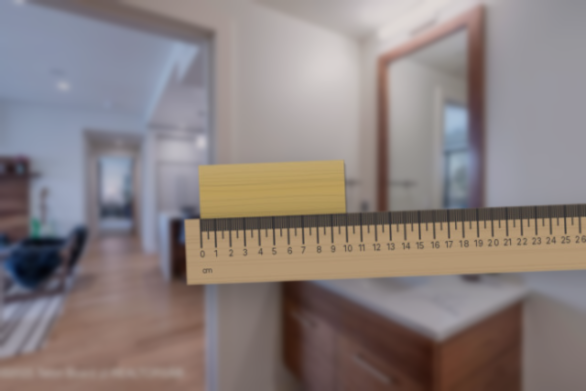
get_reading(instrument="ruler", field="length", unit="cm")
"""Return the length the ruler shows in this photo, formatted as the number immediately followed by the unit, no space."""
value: 10cm
